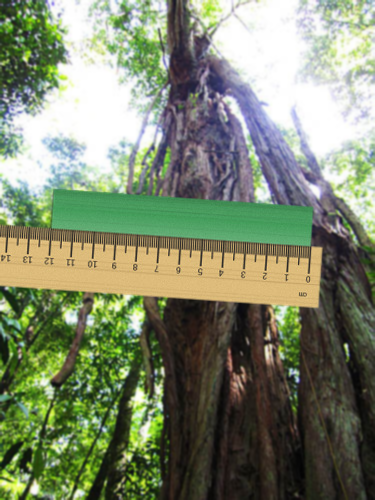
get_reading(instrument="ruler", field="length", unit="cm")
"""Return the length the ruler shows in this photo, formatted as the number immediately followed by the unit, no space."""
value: 12cm
